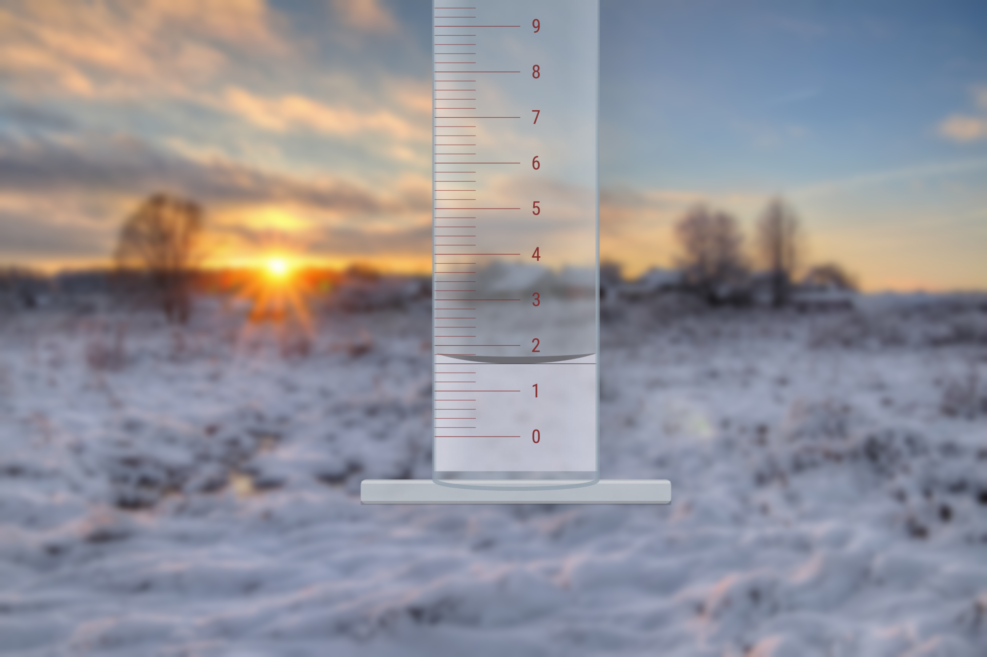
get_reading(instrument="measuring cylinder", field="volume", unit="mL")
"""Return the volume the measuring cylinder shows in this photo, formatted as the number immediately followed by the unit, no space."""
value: 1.6mL
